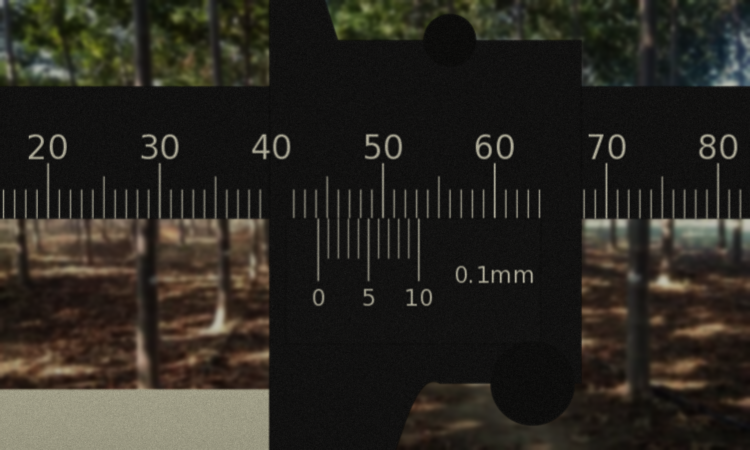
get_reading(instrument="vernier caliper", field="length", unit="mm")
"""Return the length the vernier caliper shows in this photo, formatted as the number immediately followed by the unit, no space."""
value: 44.2mm
